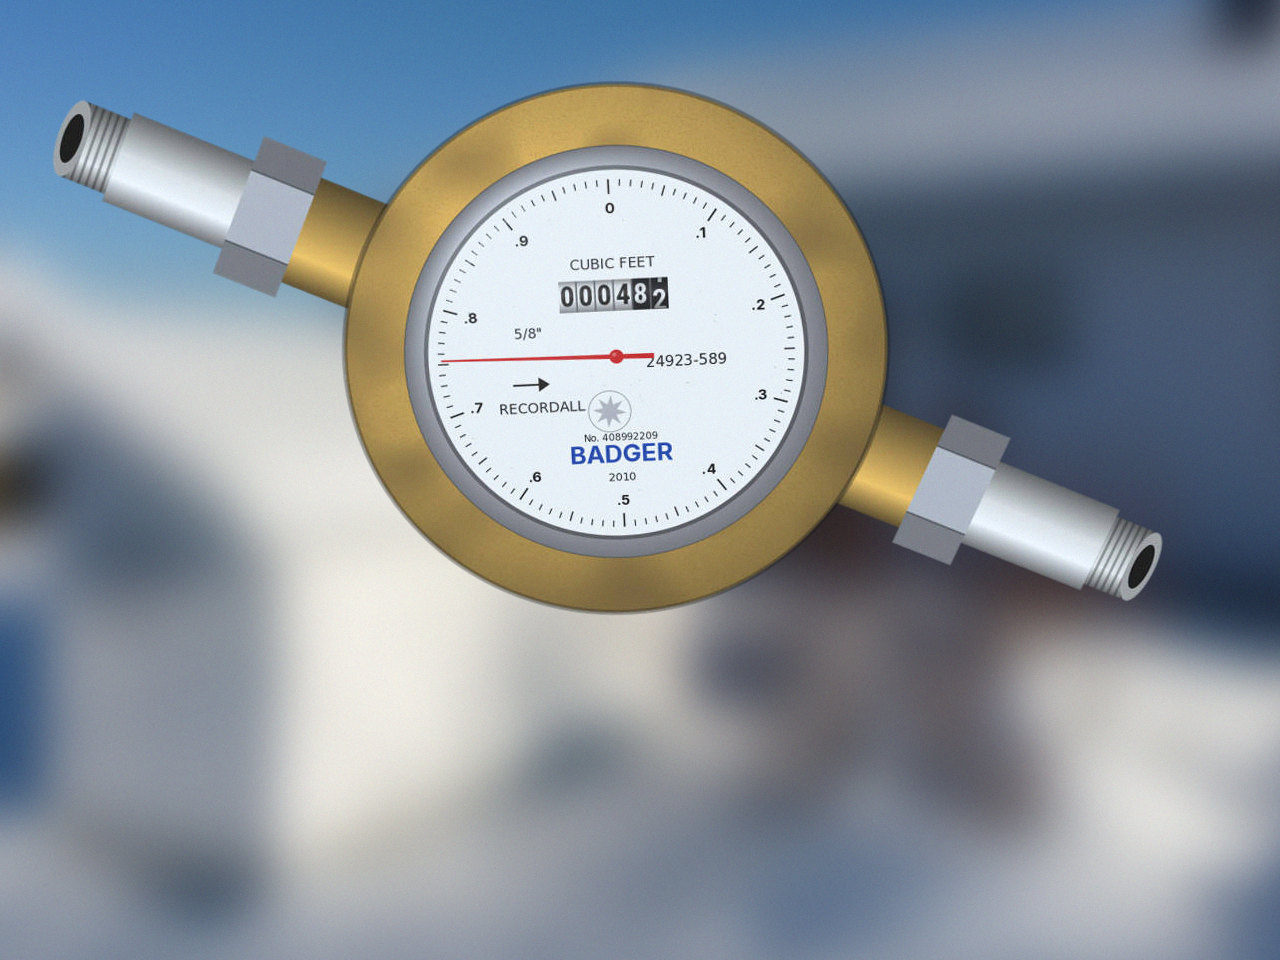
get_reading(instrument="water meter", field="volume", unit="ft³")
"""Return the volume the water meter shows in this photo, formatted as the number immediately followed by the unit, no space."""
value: 481.75ft³
